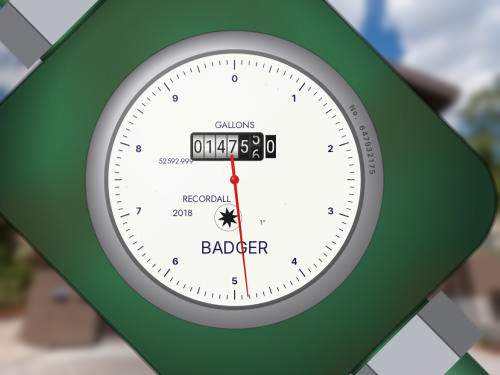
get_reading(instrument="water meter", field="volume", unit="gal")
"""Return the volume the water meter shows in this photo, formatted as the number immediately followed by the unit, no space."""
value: 147554.8gal
